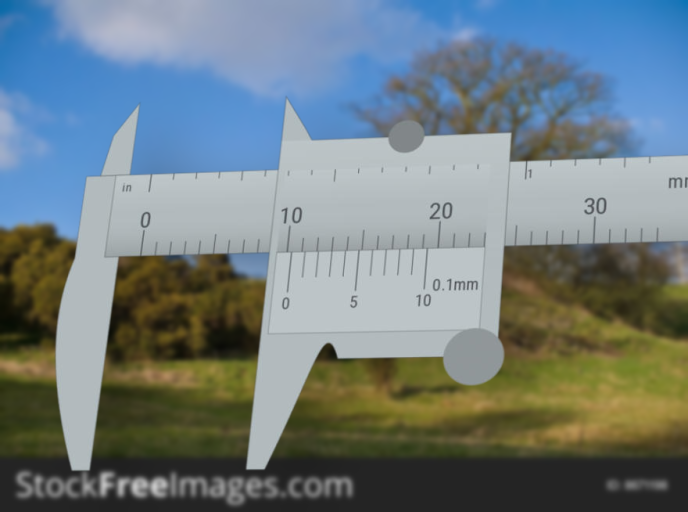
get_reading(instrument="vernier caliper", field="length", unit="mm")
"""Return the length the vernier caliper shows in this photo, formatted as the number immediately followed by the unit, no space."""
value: 10.3mm
